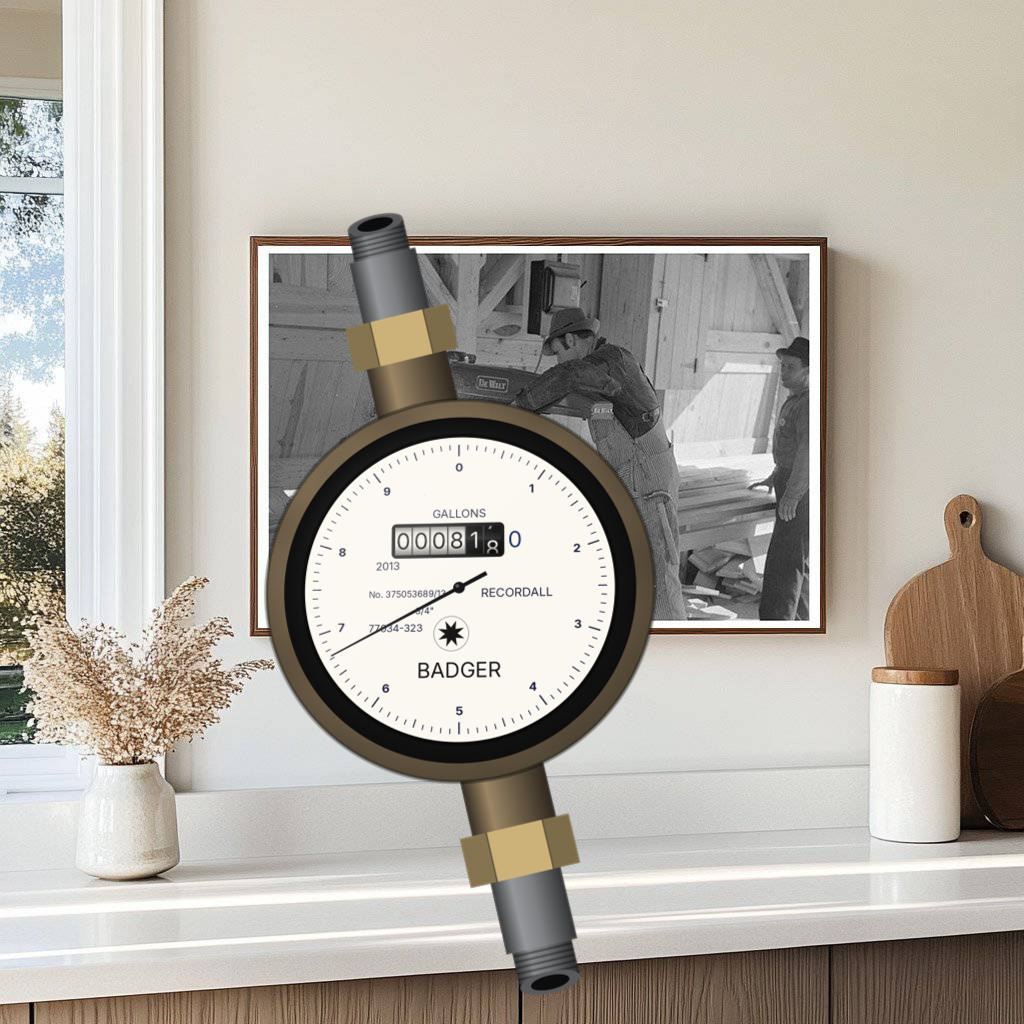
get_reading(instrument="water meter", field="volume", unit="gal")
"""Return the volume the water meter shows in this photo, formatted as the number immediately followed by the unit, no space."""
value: 8176.7gal
